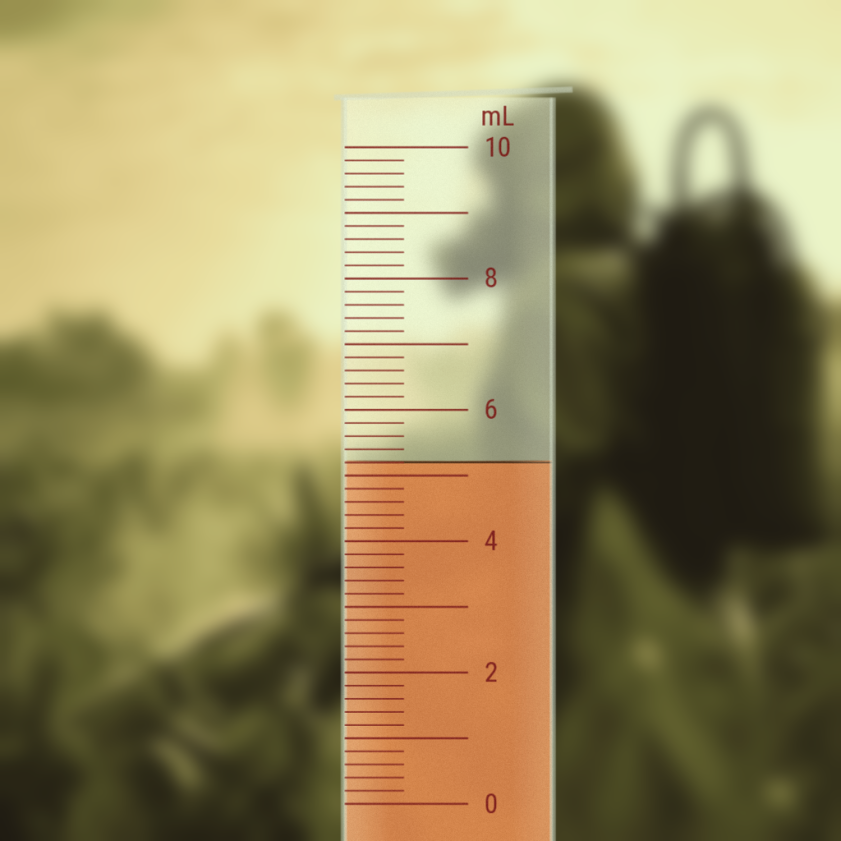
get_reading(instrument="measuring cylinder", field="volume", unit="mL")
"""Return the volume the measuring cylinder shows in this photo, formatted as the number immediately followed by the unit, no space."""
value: 5.2mL
